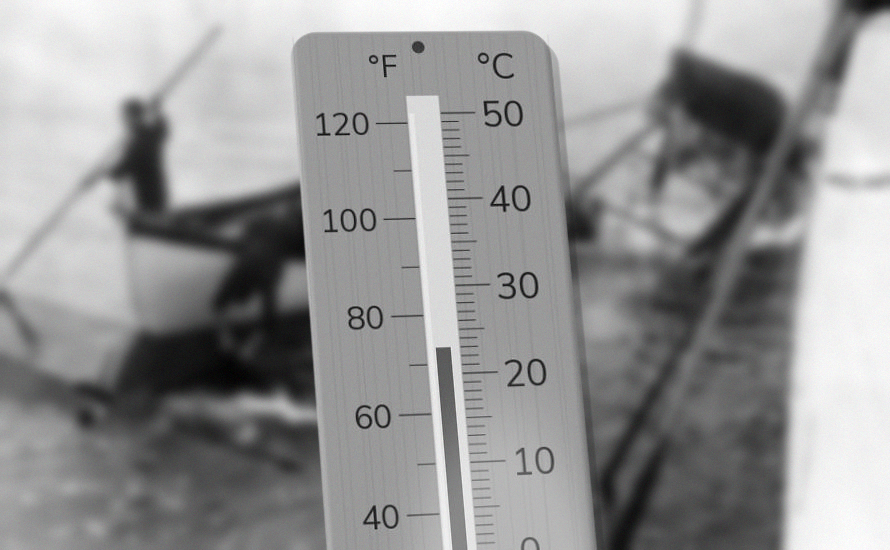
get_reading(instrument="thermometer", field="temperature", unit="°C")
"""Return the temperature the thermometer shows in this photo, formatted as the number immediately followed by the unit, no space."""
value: 23°C
